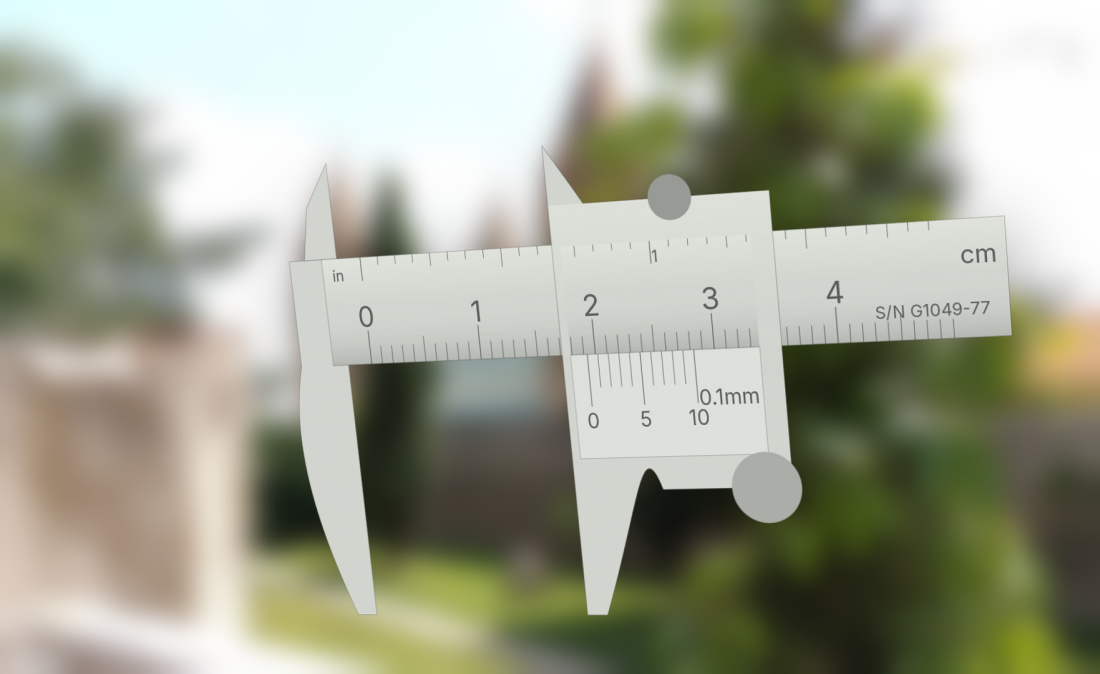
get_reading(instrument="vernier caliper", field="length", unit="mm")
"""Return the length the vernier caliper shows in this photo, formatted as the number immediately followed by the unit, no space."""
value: 19.3mm
